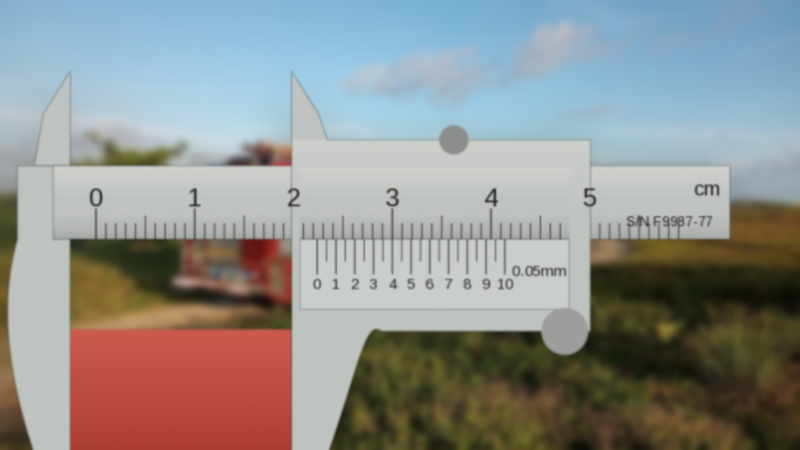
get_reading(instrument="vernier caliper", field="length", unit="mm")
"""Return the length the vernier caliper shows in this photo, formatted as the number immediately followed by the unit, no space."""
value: 22.4mm
